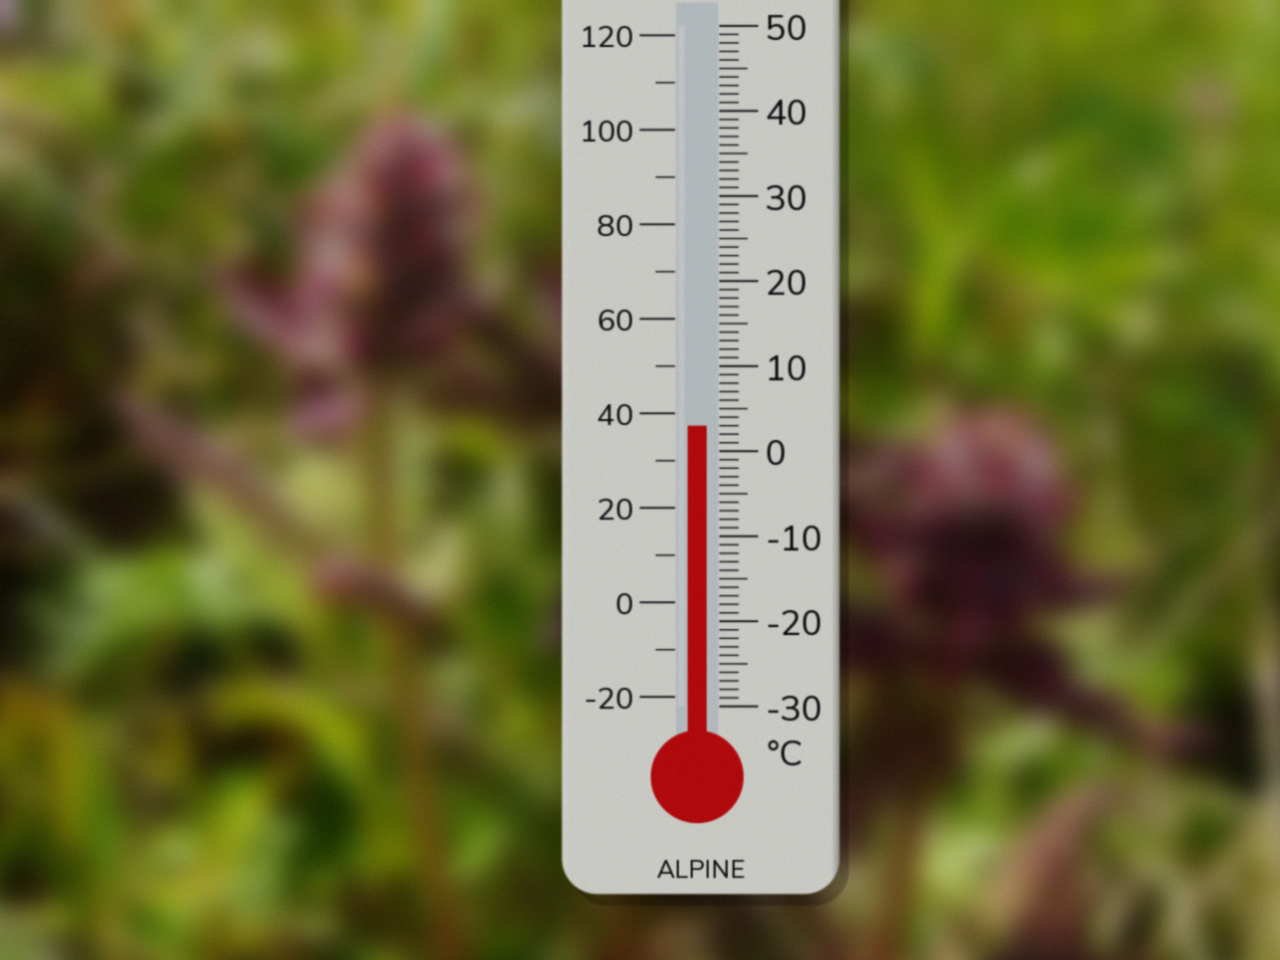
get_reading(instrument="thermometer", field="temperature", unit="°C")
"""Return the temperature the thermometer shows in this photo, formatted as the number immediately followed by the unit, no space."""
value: 3°C
